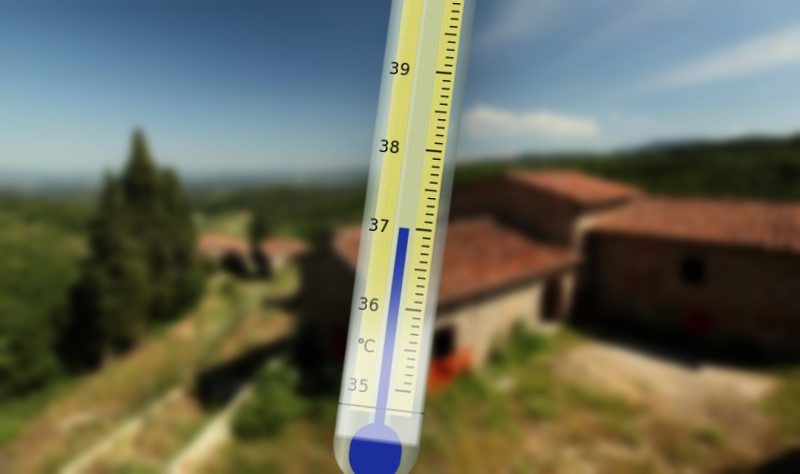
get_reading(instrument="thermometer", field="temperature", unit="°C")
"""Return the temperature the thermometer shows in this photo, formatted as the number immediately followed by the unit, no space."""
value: 37°C
